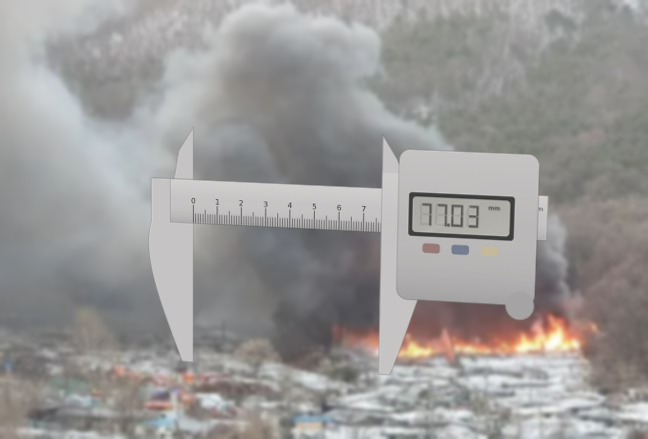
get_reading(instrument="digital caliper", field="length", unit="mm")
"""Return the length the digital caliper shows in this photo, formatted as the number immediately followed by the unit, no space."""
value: 77.03mm
